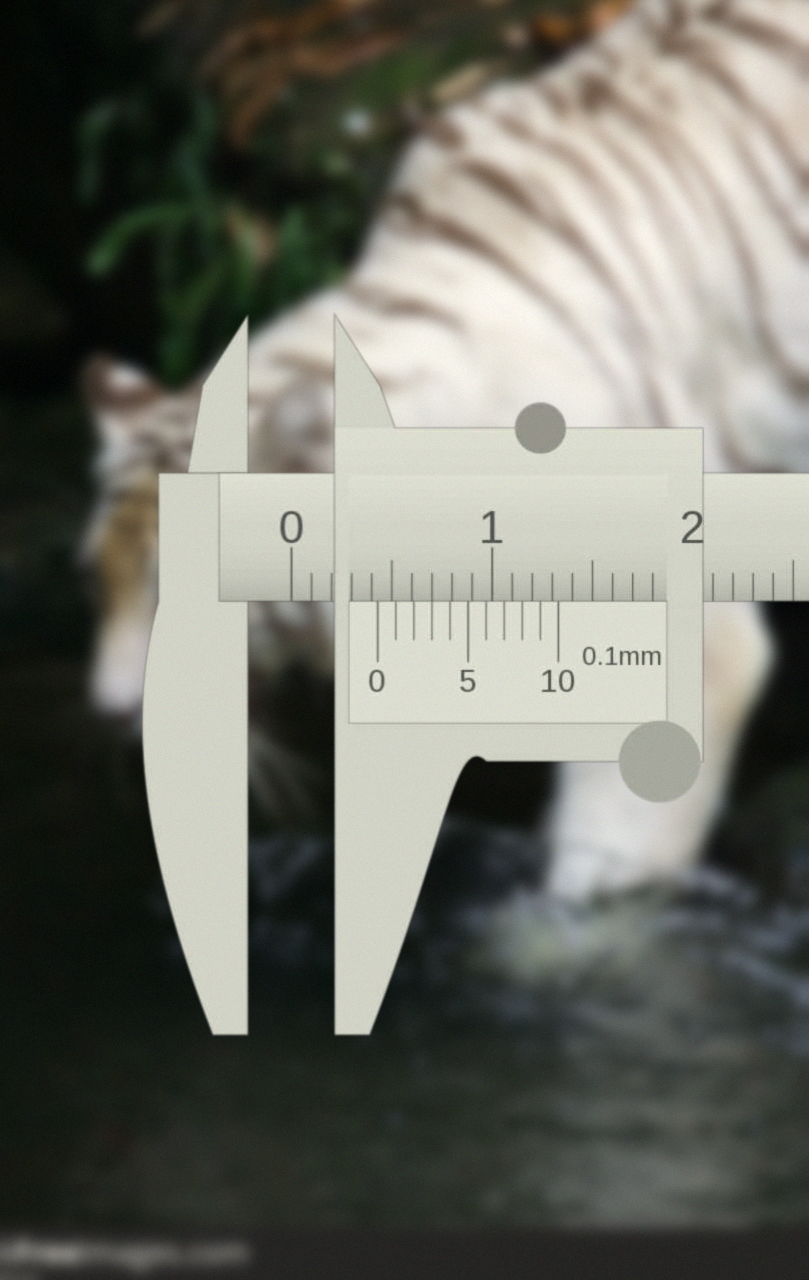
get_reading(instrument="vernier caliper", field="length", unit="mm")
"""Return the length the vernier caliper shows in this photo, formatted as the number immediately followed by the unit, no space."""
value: 4.3mm
